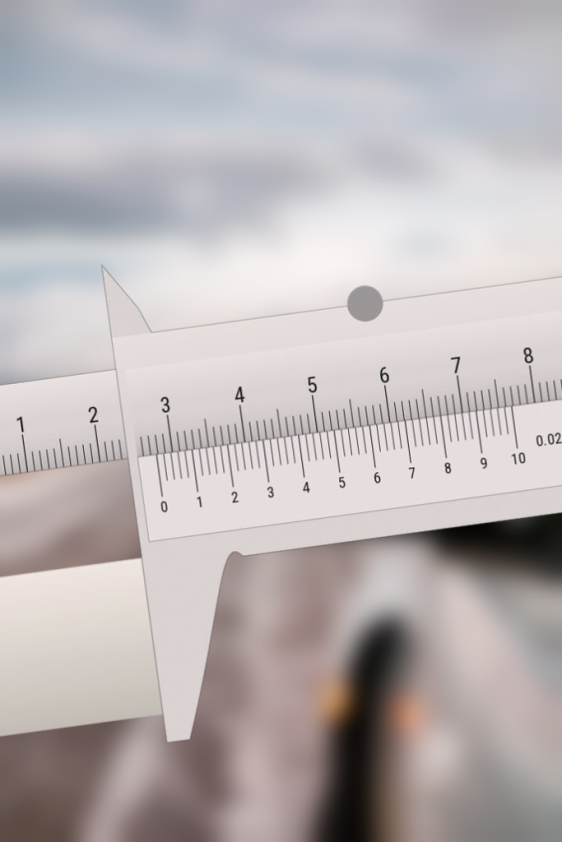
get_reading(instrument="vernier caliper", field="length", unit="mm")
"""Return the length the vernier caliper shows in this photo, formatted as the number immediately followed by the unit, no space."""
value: 27.8mm
